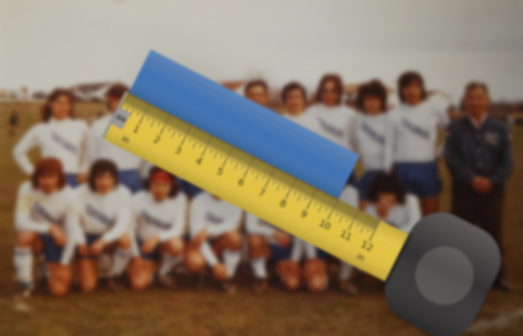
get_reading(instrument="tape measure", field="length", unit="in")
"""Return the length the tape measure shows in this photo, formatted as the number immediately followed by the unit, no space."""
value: 10in
